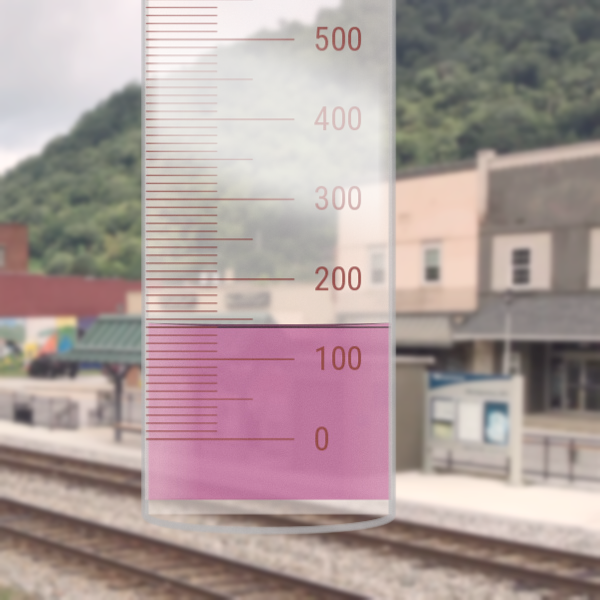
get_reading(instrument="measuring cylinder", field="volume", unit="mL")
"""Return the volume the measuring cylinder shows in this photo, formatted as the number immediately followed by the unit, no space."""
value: 140mL
